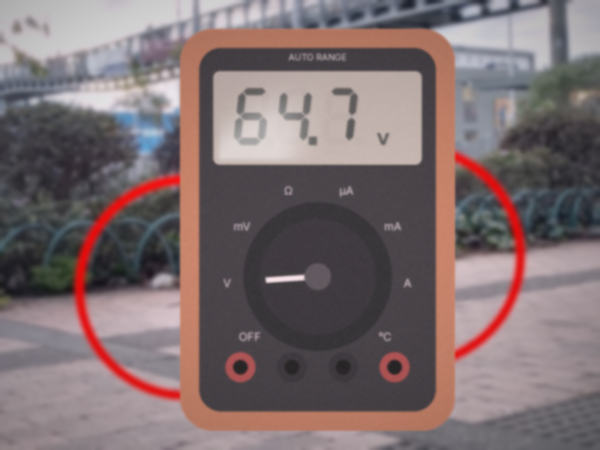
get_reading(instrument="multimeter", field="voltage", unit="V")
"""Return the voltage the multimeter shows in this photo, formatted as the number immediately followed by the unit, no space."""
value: 64.7V
